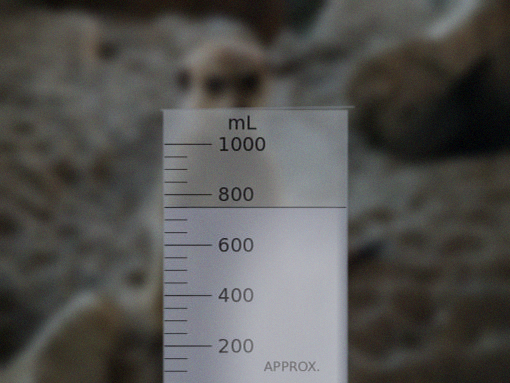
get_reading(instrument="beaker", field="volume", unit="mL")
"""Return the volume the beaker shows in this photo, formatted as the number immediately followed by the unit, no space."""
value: 750mL
